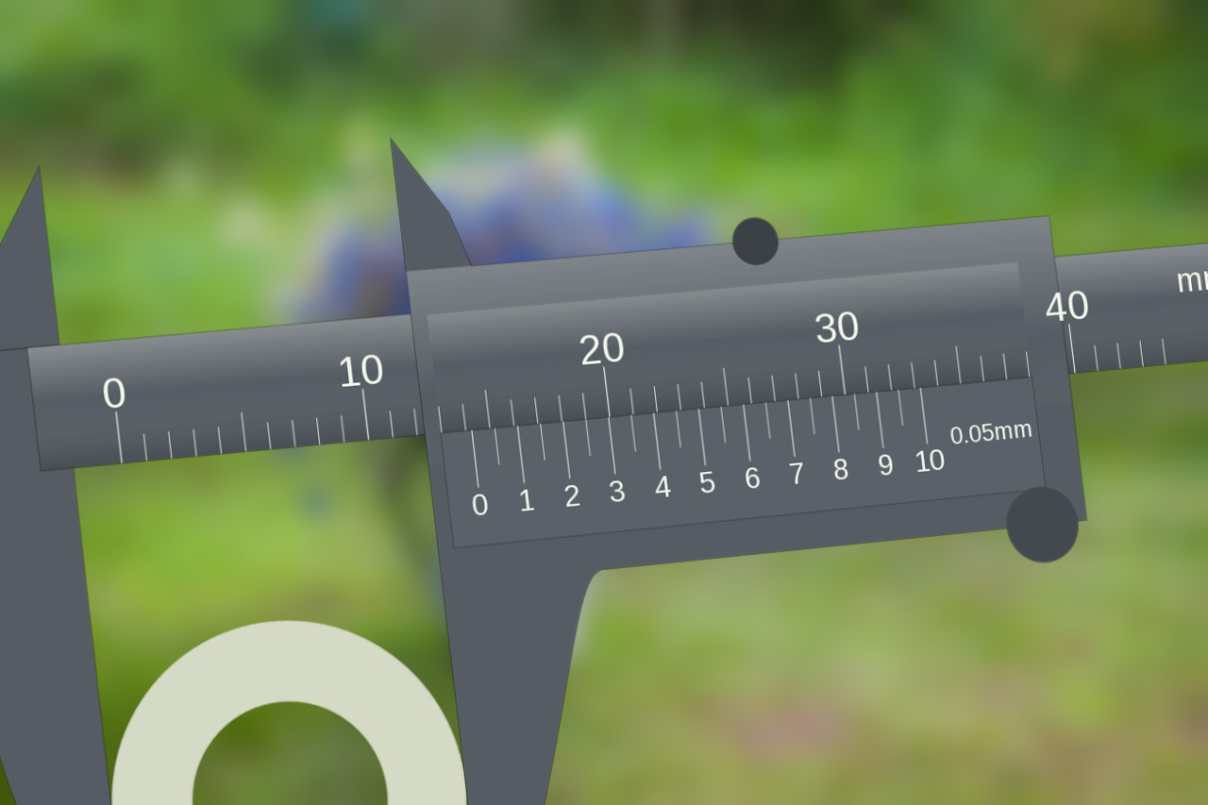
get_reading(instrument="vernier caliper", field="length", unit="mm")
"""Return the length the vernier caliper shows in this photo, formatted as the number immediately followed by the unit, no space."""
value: 14.25mm
